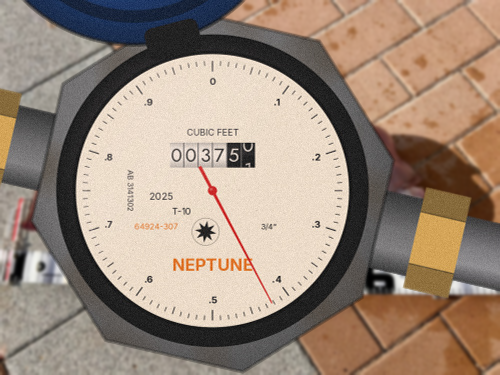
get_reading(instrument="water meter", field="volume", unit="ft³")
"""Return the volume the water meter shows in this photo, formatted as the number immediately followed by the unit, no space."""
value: 3750.42ft³
